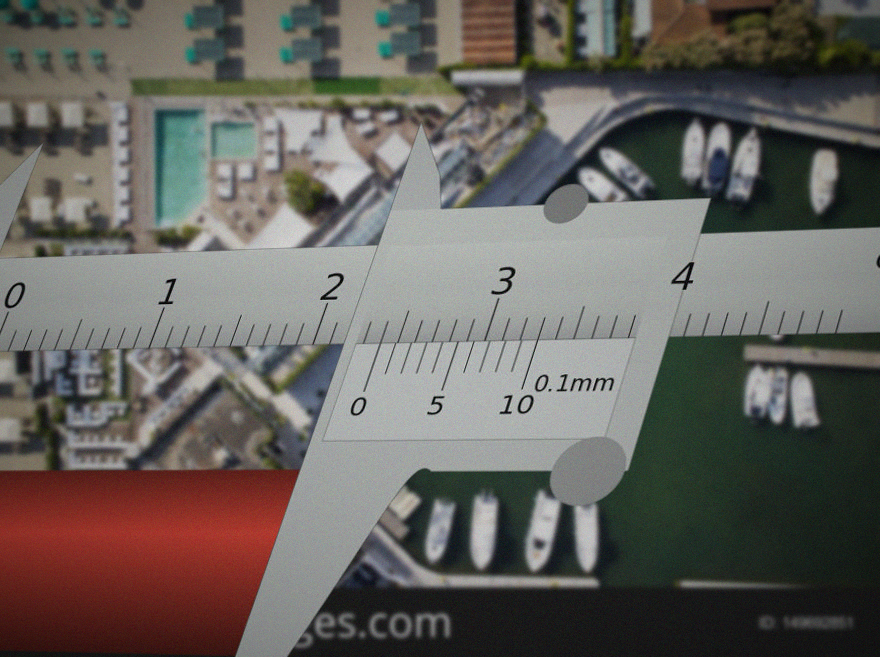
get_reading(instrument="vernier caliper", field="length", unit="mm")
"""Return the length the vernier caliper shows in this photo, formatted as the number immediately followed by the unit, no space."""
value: 24.0mm
